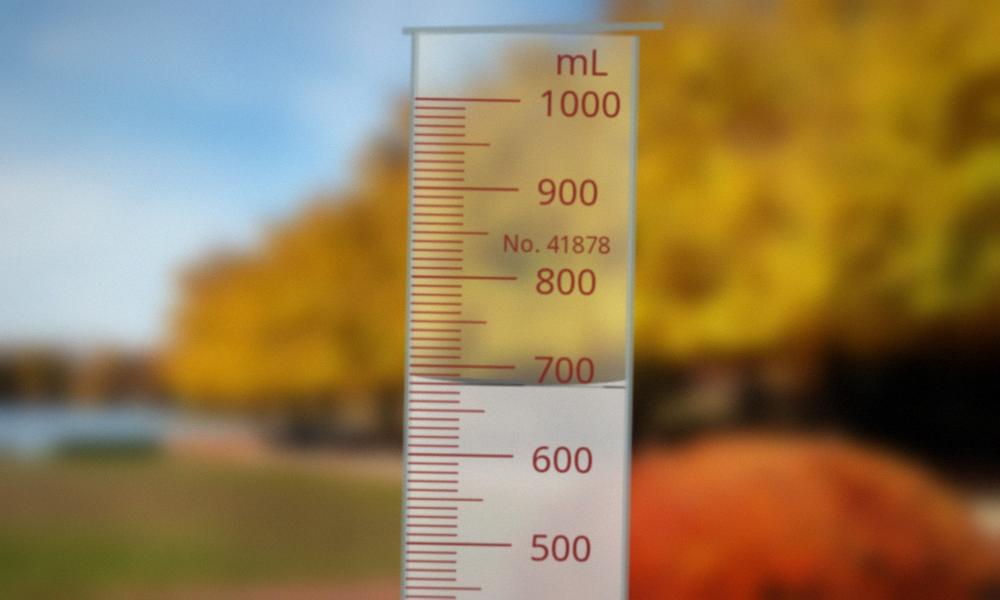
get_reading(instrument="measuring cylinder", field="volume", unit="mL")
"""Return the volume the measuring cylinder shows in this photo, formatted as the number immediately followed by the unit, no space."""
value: 680mL
